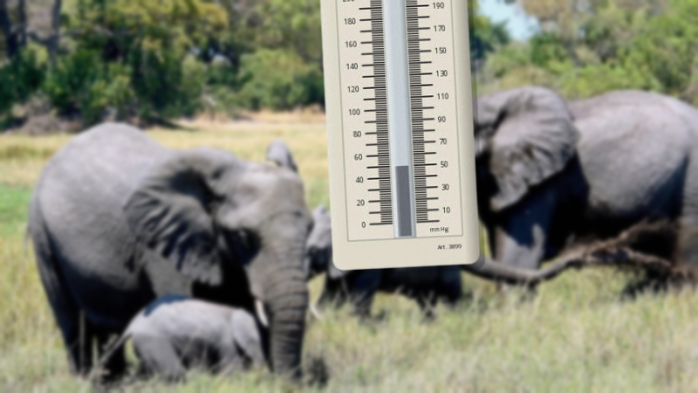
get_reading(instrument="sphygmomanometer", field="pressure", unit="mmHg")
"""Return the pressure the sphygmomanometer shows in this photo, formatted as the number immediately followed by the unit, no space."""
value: 50mmHg
